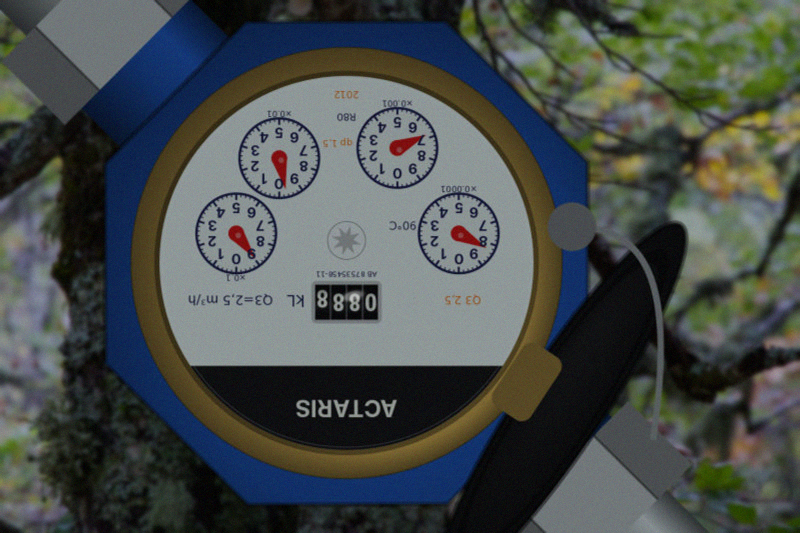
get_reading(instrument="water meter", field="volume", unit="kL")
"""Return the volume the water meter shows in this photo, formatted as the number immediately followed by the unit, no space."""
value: 887.8968kL
